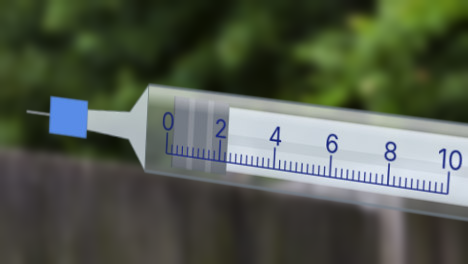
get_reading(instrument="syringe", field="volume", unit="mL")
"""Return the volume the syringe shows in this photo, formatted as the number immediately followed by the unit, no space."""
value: 0.2mL
